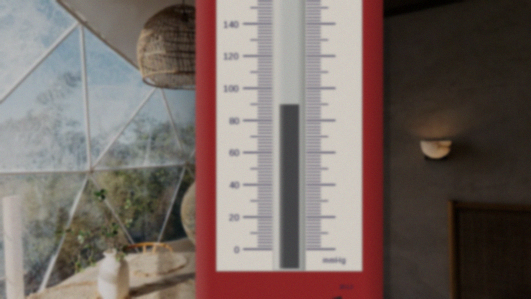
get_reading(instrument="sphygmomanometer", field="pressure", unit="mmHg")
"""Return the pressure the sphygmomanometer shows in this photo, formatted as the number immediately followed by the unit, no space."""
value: 90mmHg
